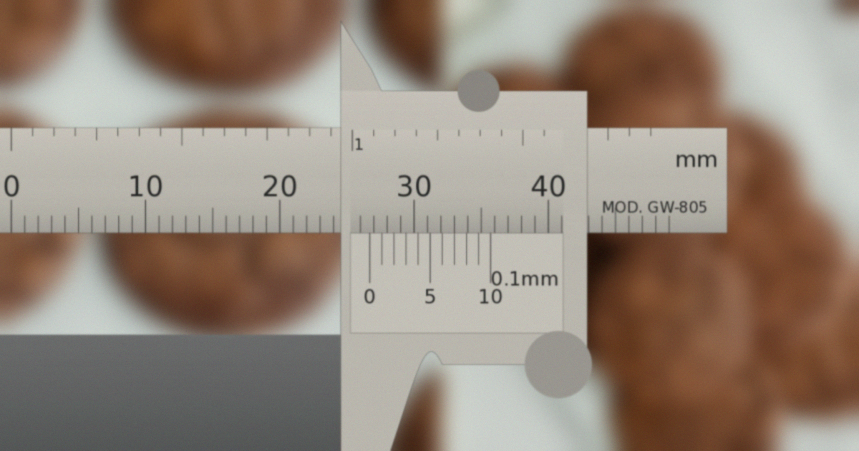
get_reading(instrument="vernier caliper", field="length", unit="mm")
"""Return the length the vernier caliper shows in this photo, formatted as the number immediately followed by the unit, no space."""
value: 26.7mm
